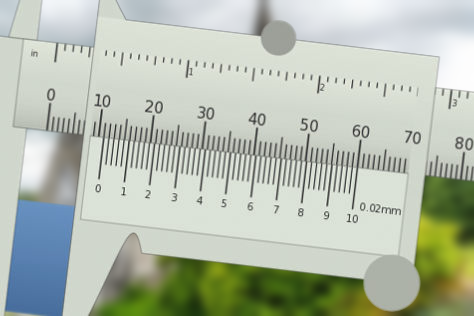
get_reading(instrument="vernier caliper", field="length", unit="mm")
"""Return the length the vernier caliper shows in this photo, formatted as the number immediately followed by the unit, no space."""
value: 11.0mm
